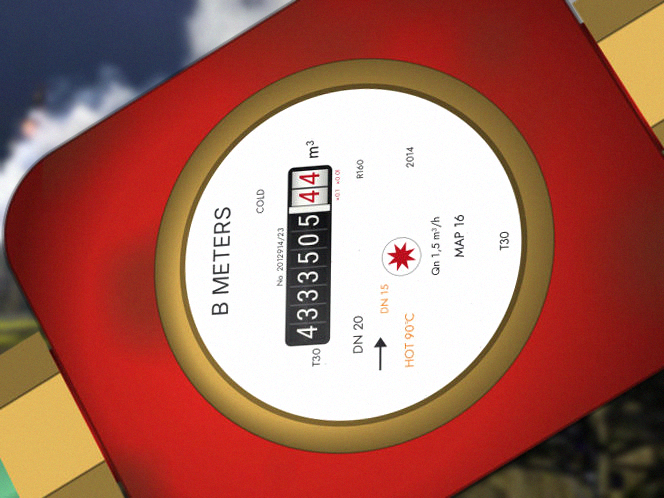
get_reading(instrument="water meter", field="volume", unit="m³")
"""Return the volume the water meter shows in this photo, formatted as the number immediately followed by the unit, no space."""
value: 4333505.44m³
